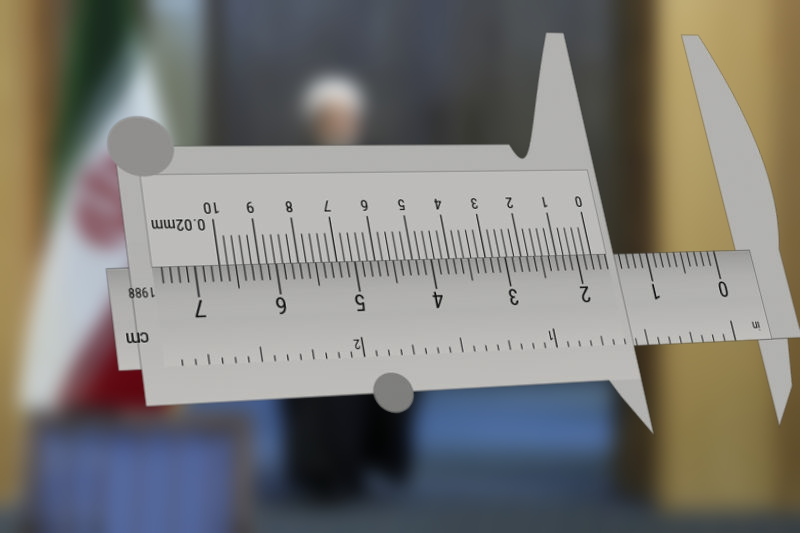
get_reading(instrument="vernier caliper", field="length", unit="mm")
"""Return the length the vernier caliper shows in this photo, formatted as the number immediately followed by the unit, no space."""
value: 18.0mm
